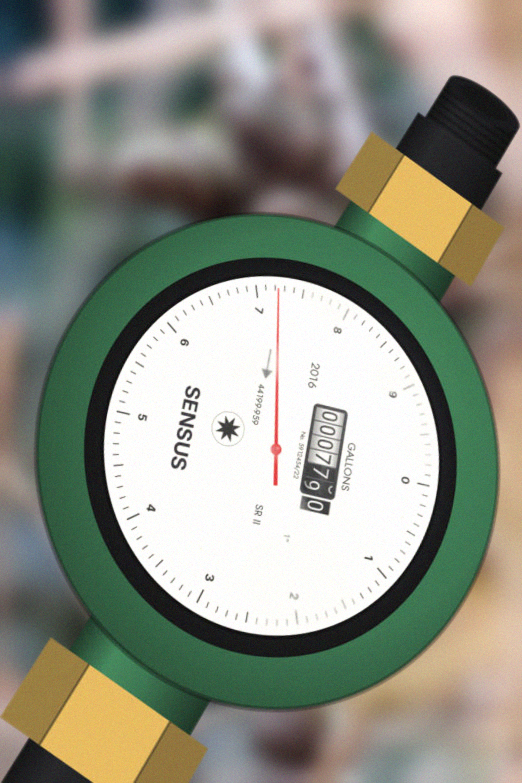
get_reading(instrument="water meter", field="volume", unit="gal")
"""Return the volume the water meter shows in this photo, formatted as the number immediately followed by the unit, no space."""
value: 7787.2gal
